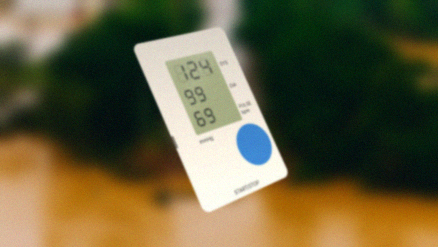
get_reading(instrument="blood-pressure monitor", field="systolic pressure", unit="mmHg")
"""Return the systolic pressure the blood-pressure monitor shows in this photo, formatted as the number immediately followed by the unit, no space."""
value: 124mmHg
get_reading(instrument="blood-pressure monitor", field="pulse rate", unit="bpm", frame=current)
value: 69bpm
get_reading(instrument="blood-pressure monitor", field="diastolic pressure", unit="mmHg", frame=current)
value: 99mmHg
